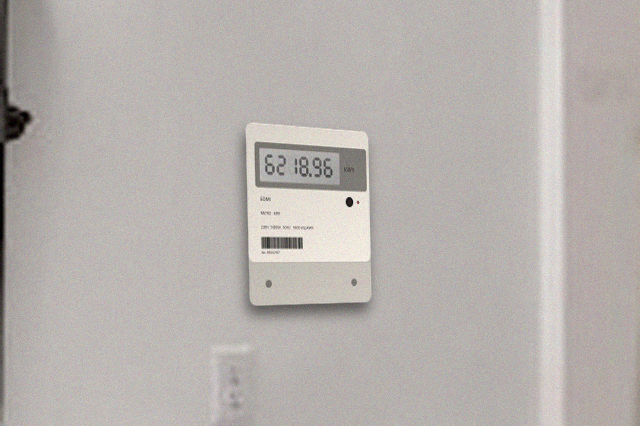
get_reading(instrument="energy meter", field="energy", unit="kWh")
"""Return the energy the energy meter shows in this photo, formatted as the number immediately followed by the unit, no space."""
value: 6218.96kWh
